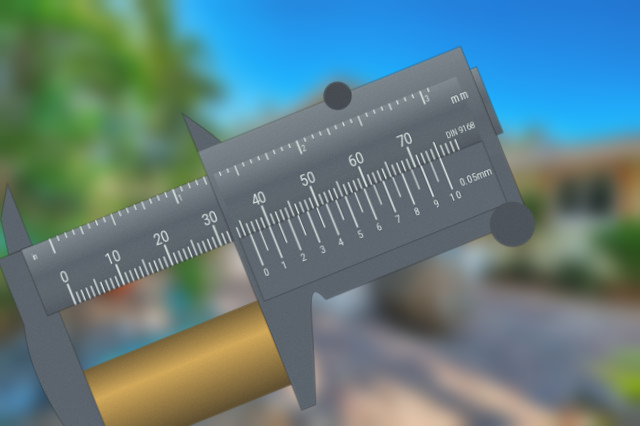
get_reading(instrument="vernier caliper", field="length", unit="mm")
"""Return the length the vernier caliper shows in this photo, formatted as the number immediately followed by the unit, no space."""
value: 36.0mm
